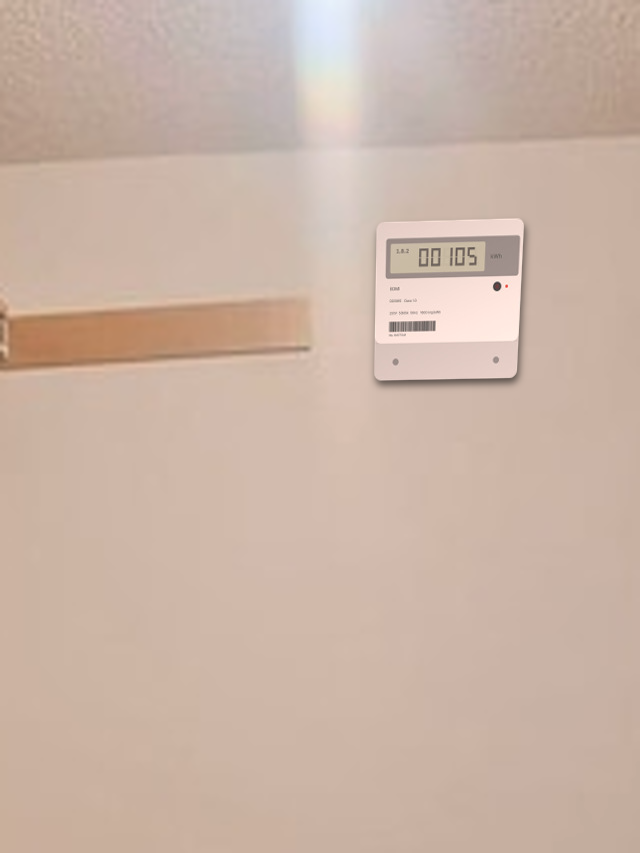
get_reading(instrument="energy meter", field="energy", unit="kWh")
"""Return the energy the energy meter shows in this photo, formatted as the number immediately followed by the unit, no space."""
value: 105kWh
